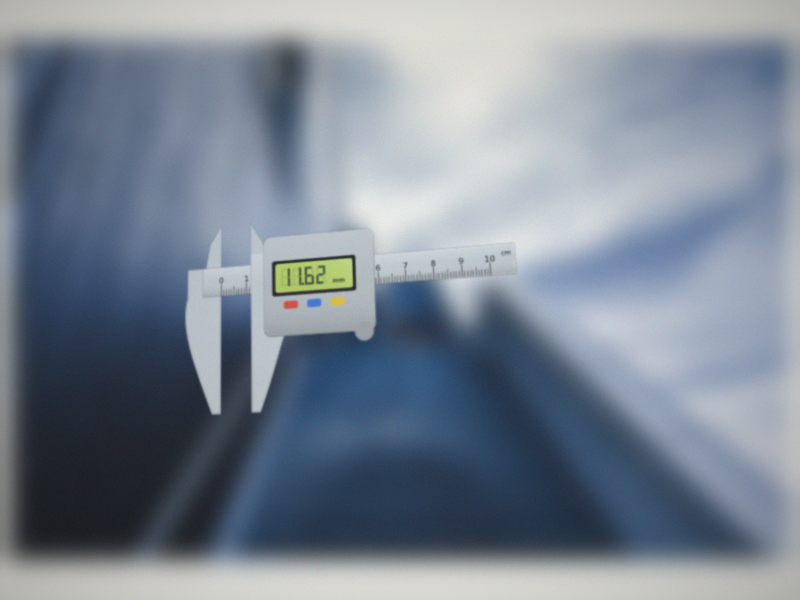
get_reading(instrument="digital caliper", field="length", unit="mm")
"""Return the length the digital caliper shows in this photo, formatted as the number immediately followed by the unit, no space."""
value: 11.62mm
